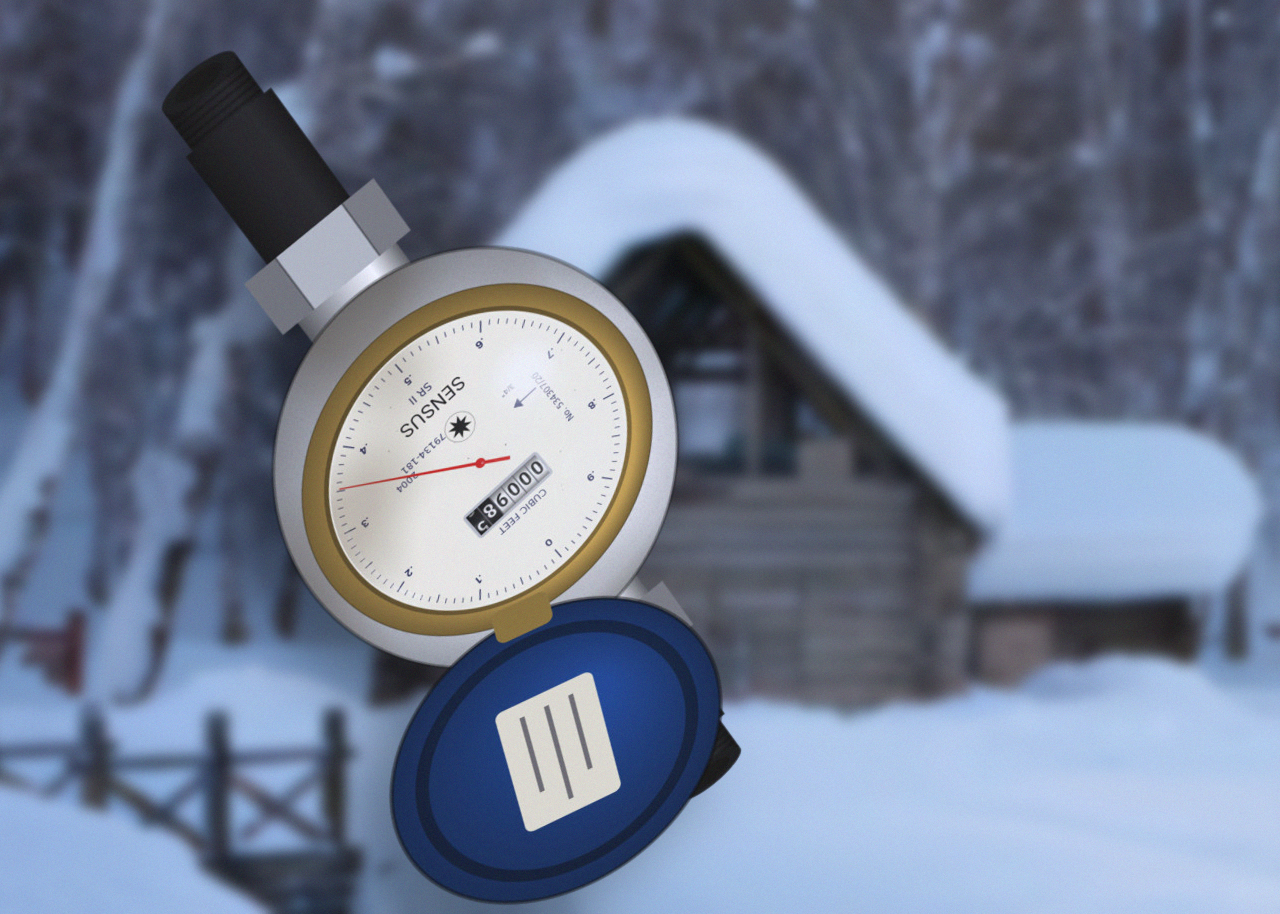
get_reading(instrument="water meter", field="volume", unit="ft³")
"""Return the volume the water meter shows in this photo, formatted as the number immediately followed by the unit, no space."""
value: 985.35ft³
